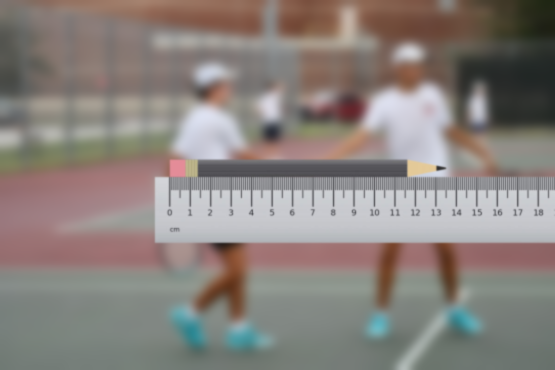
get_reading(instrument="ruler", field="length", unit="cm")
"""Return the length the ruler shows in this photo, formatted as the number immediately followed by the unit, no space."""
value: 13.5cm
